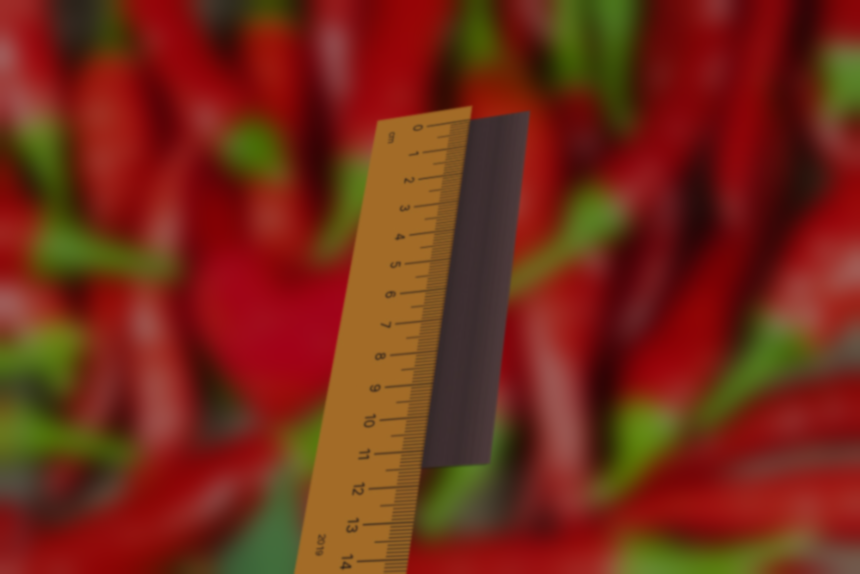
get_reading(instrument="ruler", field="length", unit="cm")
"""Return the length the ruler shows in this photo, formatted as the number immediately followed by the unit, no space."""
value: 11.5cm
